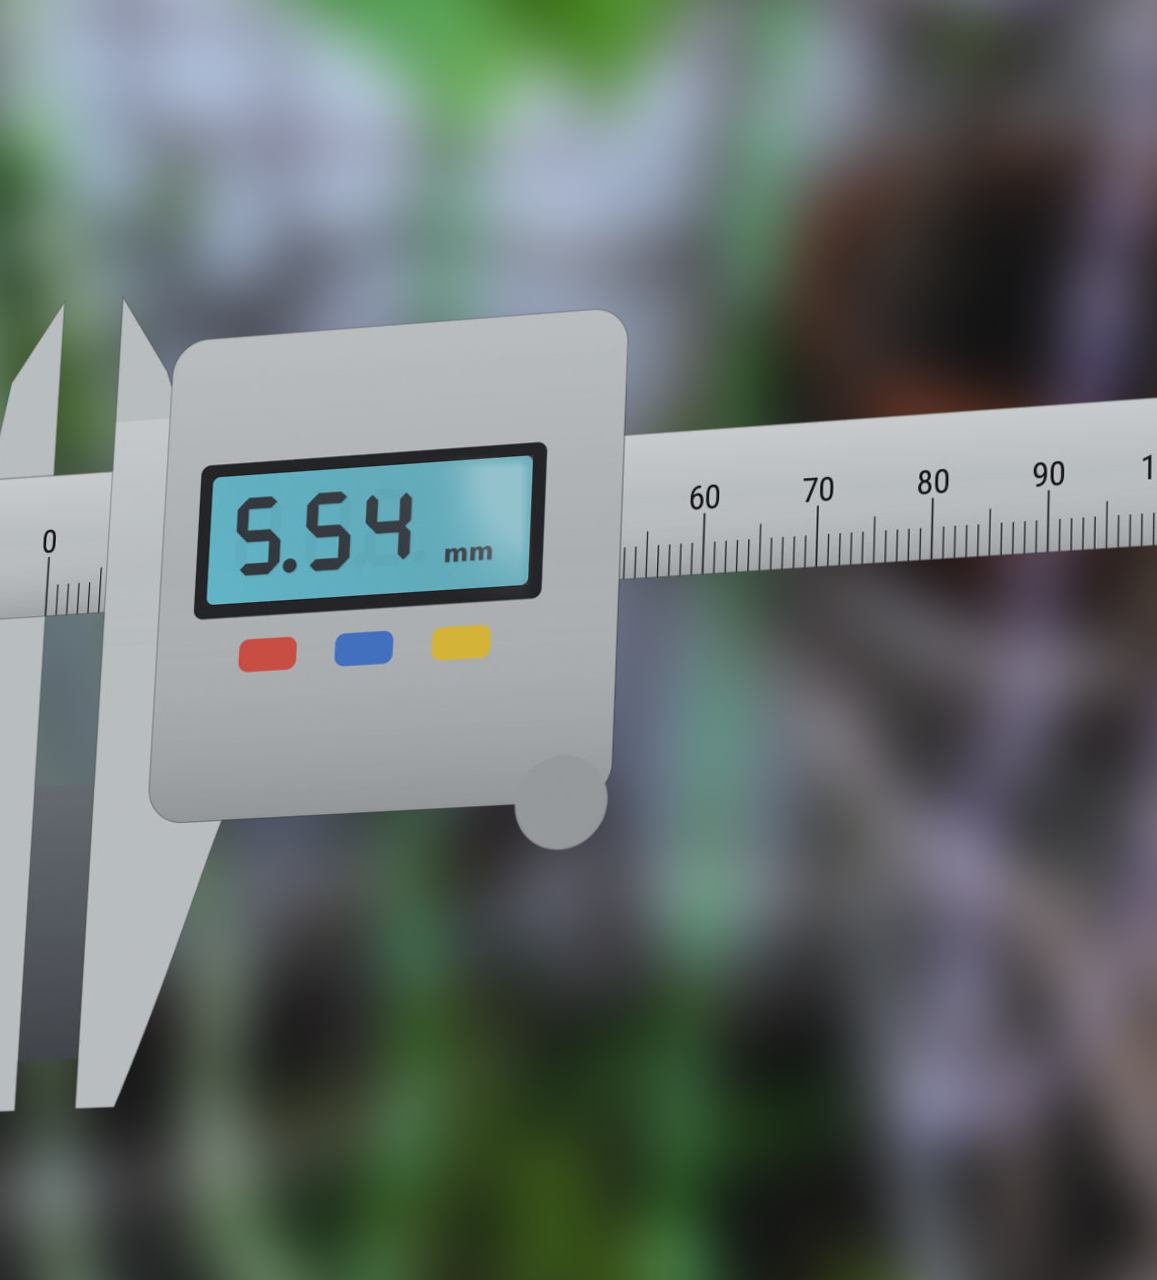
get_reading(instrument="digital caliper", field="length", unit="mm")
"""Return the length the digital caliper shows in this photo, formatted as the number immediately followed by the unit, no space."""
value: 5.54mm
